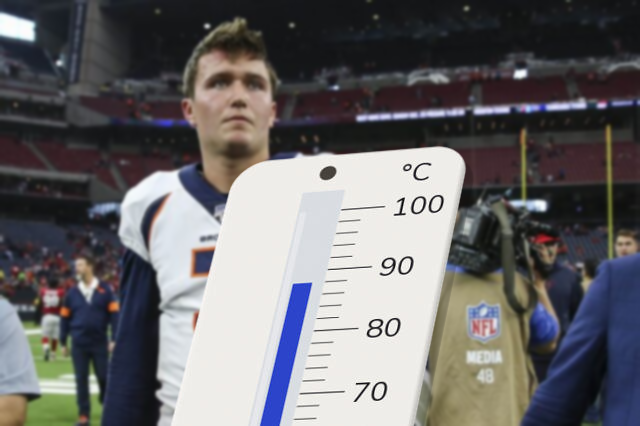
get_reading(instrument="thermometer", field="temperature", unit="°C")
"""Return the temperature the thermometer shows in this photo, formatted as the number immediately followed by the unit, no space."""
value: 88°C
